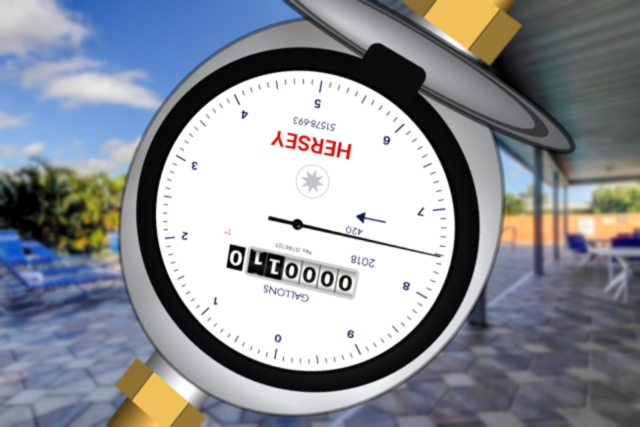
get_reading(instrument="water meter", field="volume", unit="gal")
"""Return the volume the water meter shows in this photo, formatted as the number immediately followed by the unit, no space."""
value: 107.5gal
